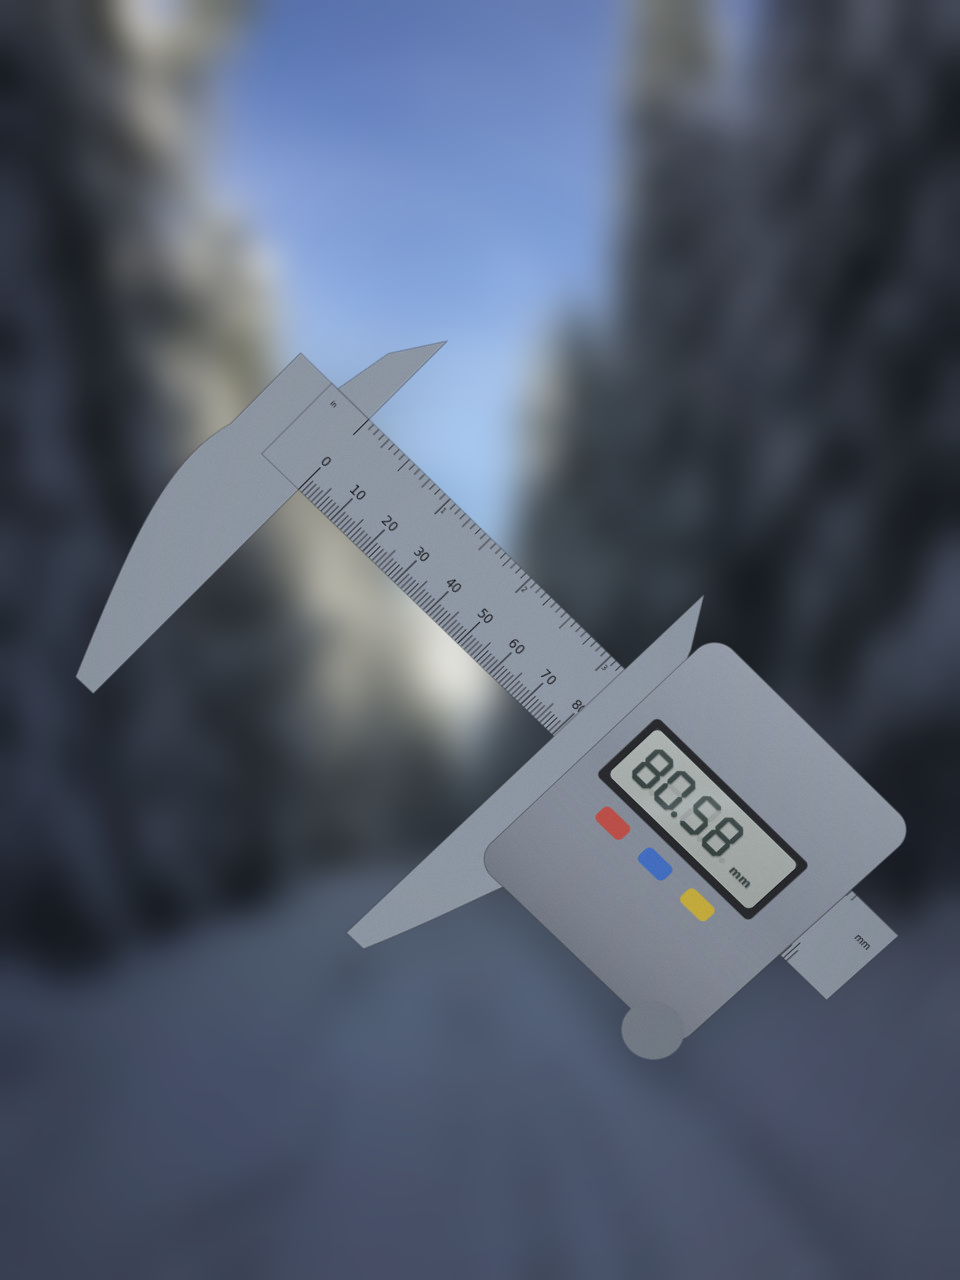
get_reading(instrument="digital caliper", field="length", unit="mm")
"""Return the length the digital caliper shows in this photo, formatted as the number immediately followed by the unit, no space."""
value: 80.58mm
